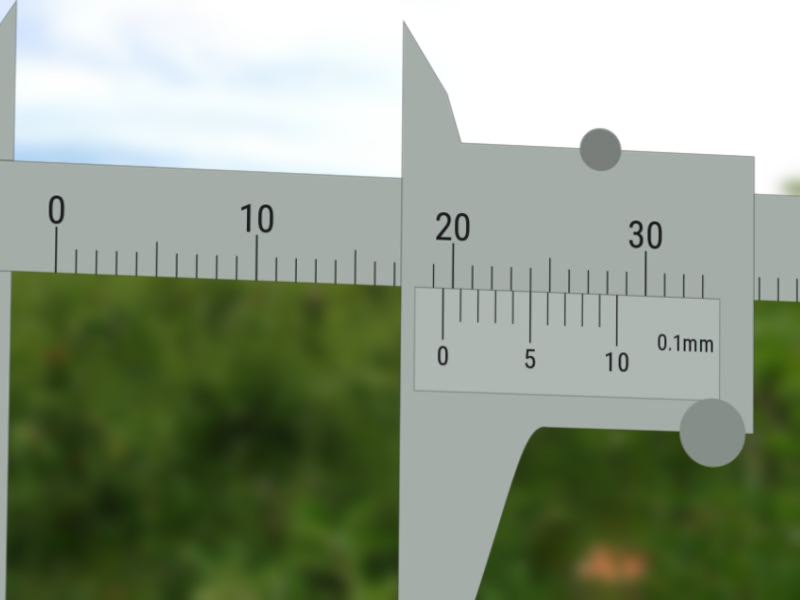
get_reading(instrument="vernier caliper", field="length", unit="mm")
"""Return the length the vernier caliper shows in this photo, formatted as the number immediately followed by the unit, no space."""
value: 19.5mm
